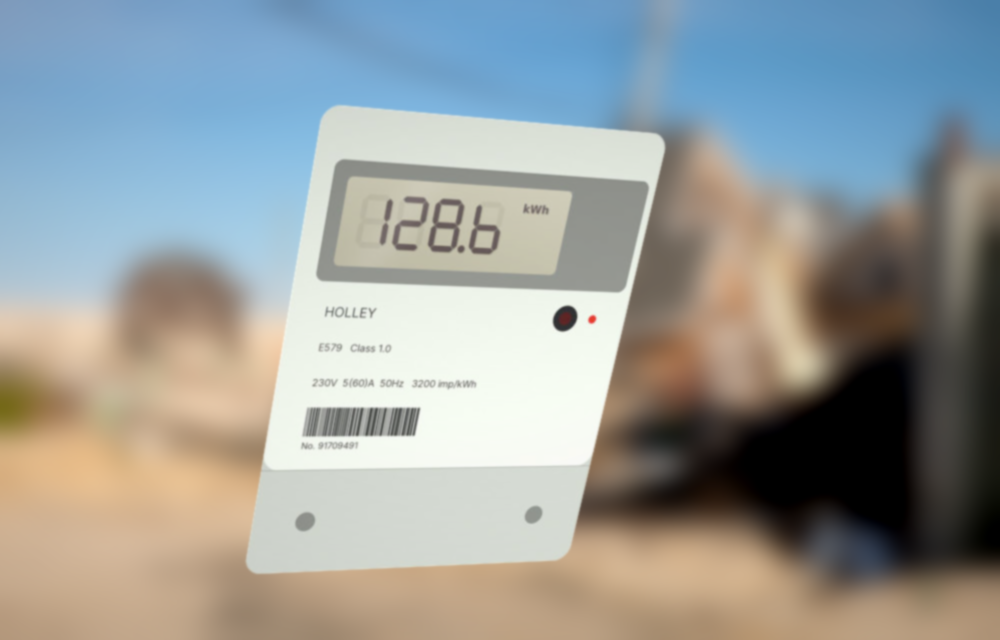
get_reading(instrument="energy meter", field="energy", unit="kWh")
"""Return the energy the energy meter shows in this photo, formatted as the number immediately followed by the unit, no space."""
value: 128.6kWh
